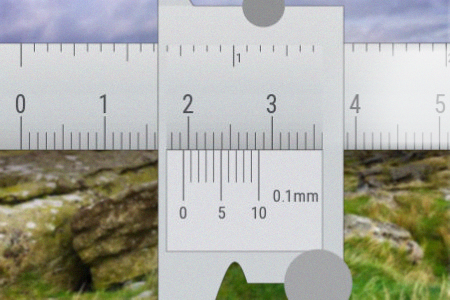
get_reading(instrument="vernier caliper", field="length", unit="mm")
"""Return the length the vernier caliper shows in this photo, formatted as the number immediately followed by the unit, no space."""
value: 19.4mm
